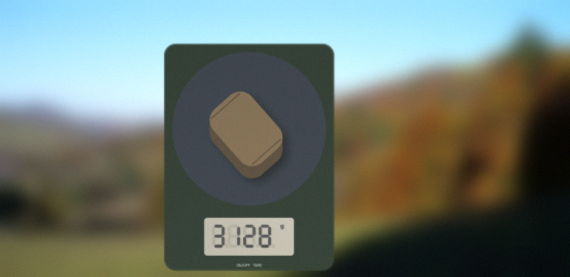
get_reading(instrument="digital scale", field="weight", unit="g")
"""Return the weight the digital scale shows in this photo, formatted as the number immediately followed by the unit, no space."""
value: 3128g
